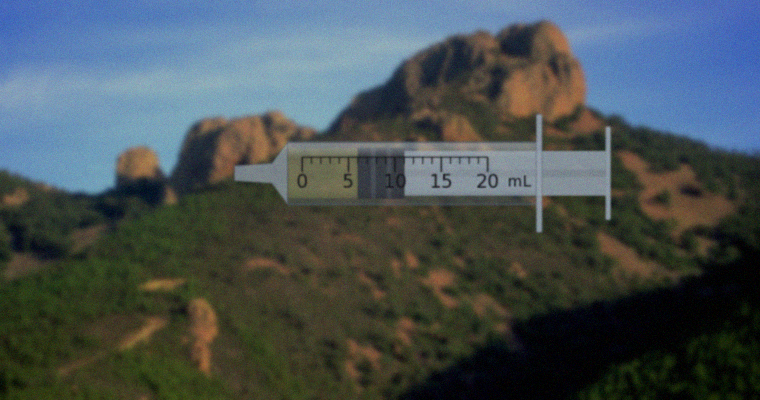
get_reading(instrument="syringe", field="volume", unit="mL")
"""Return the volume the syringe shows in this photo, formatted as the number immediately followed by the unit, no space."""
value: 6mL
